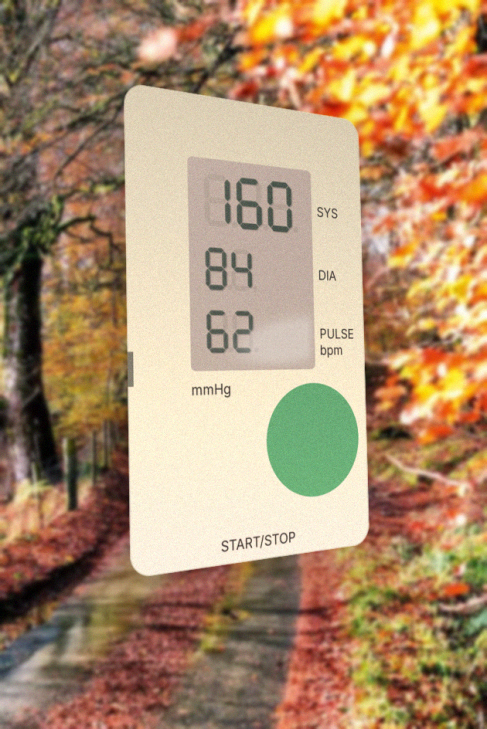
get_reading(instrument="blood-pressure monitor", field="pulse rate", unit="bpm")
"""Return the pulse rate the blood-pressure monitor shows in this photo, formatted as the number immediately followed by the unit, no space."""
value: 62bpm
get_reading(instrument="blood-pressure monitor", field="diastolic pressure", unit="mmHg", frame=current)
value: 84mmHg
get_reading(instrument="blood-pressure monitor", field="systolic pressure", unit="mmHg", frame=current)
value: 160mmHg
